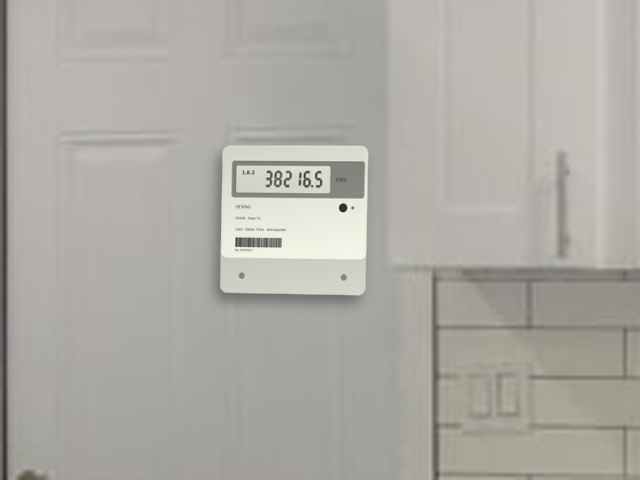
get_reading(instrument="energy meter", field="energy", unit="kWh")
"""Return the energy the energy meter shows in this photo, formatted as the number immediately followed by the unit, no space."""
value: 38216.5kWh
